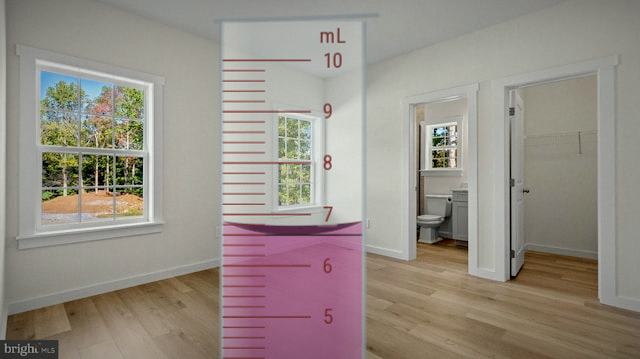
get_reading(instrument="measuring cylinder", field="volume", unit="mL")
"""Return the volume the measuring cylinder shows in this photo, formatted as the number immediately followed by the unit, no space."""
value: 6.6mL
